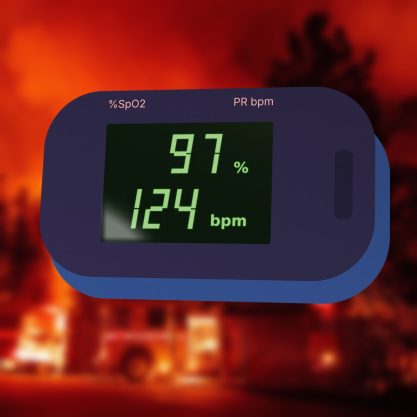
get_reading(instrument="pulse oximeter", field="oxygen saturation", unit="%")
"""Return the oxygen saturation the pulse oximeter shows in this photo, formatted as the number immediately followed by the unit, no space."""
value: 97%
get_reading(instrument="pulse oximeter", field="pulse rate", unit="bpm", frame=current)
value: 124bpm
